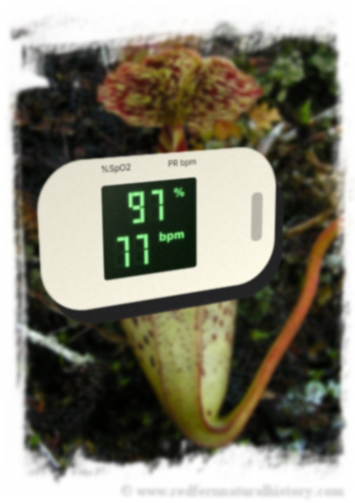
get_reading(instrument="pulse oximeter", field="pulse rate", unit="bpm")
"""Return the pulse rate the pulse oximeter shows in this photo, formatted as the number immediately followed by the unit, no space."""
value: 77bpm
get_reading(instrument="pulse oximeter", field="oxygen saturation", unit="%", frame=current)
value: 97%
